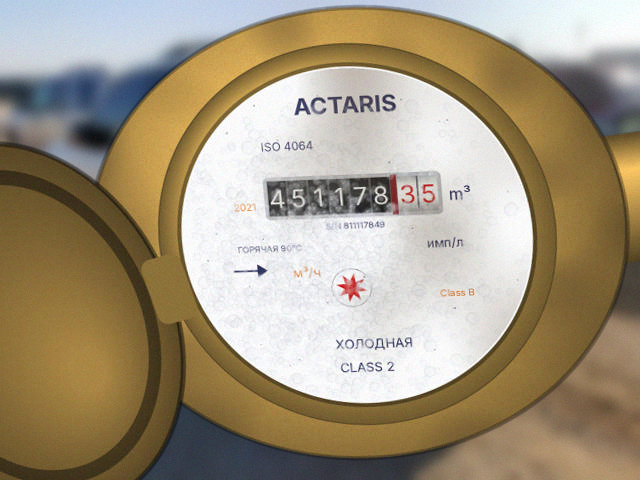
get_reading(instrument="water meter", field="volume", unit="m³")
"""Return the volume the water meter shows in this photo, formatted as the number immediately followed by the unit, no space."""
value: 451178.35m³
